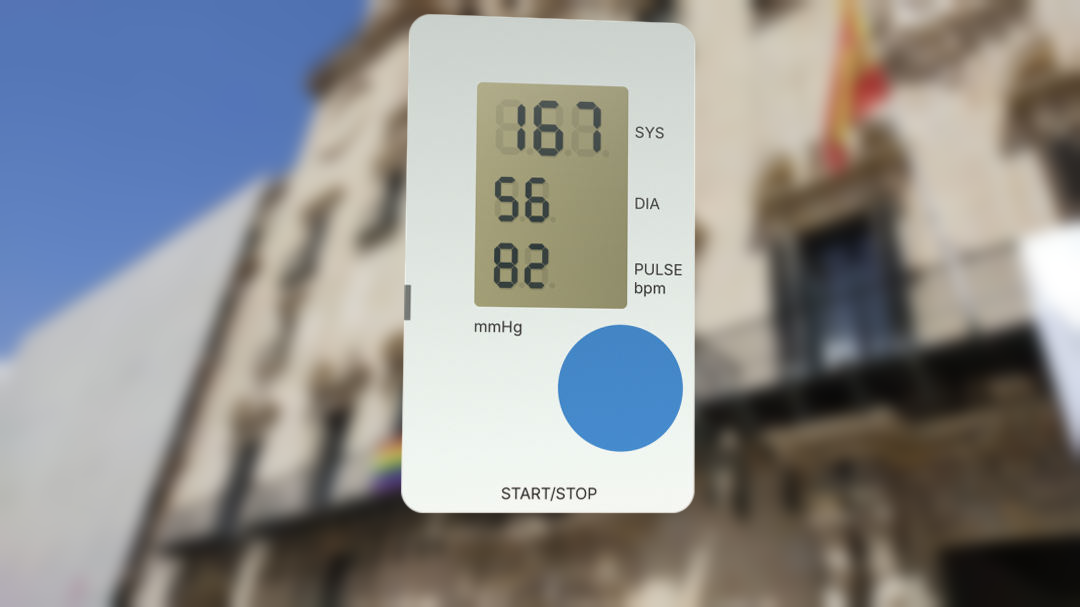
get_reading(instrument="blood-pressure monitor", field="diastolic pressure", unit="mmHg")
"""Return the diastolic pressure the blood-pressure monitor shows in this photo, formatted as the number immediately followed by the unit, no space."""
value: 56mmHg
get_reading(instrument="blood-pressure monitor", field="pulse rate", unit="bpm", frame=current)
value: 82bpm
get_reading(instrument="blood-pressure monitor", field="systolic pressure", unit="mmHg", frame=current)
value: 167mmHg
